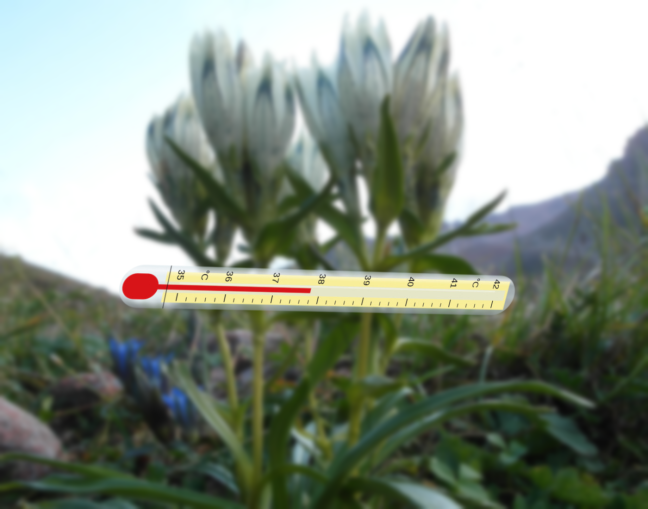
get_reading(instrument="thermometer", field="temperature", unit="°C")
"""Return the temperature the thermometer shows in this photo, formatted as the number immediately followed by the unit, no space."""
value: 37.8°C
